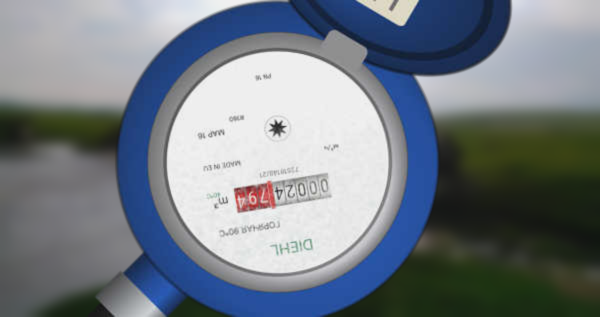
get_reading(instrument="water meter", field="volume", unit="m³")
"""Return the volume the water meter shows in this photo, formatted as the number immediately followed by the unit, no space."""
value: 24.794m³
